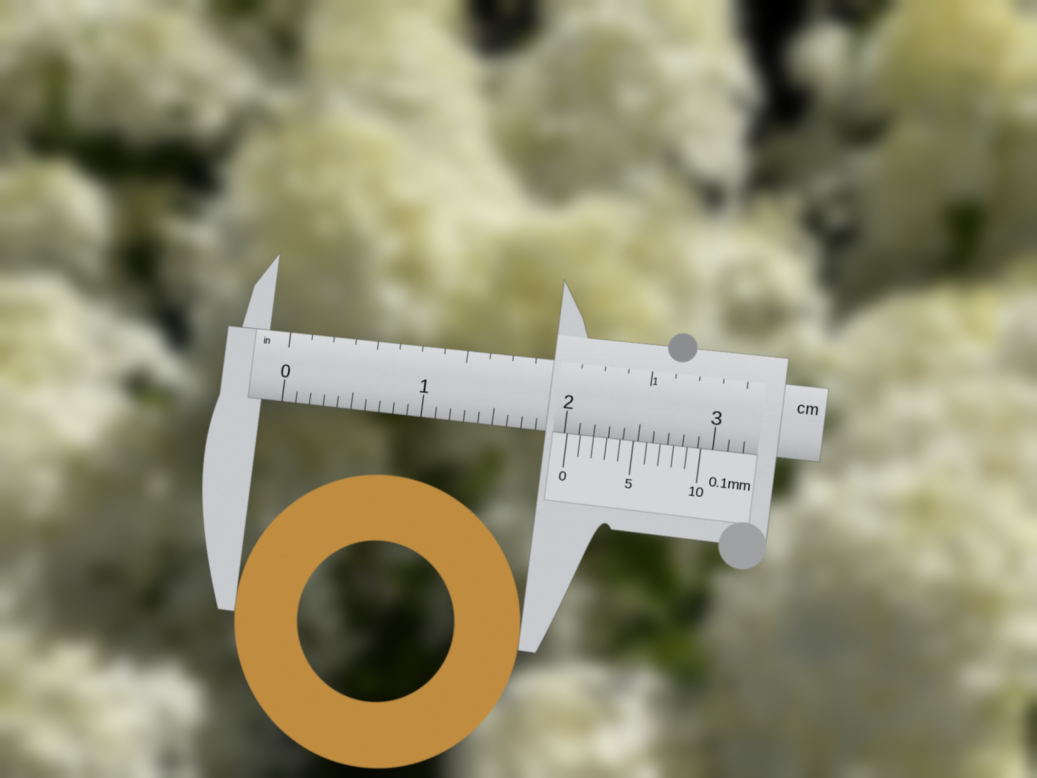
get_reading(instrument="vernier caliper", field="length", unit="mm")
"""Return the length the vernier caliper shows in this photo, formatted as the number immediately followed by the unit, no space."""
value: 20.2mm
